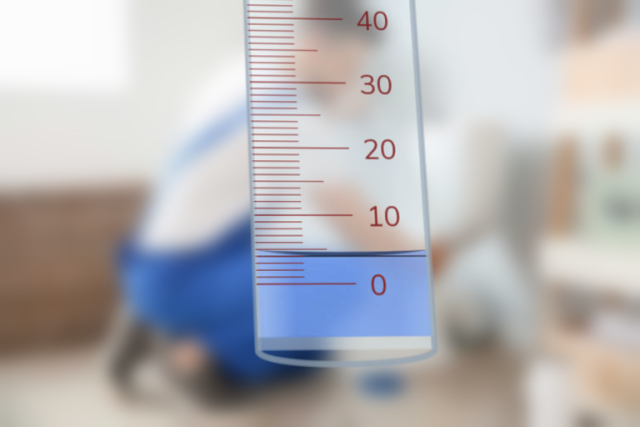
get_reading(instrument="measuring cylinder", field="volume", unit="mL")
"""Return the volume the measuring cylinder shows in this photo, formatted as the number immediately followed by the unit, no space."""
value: 4mL
